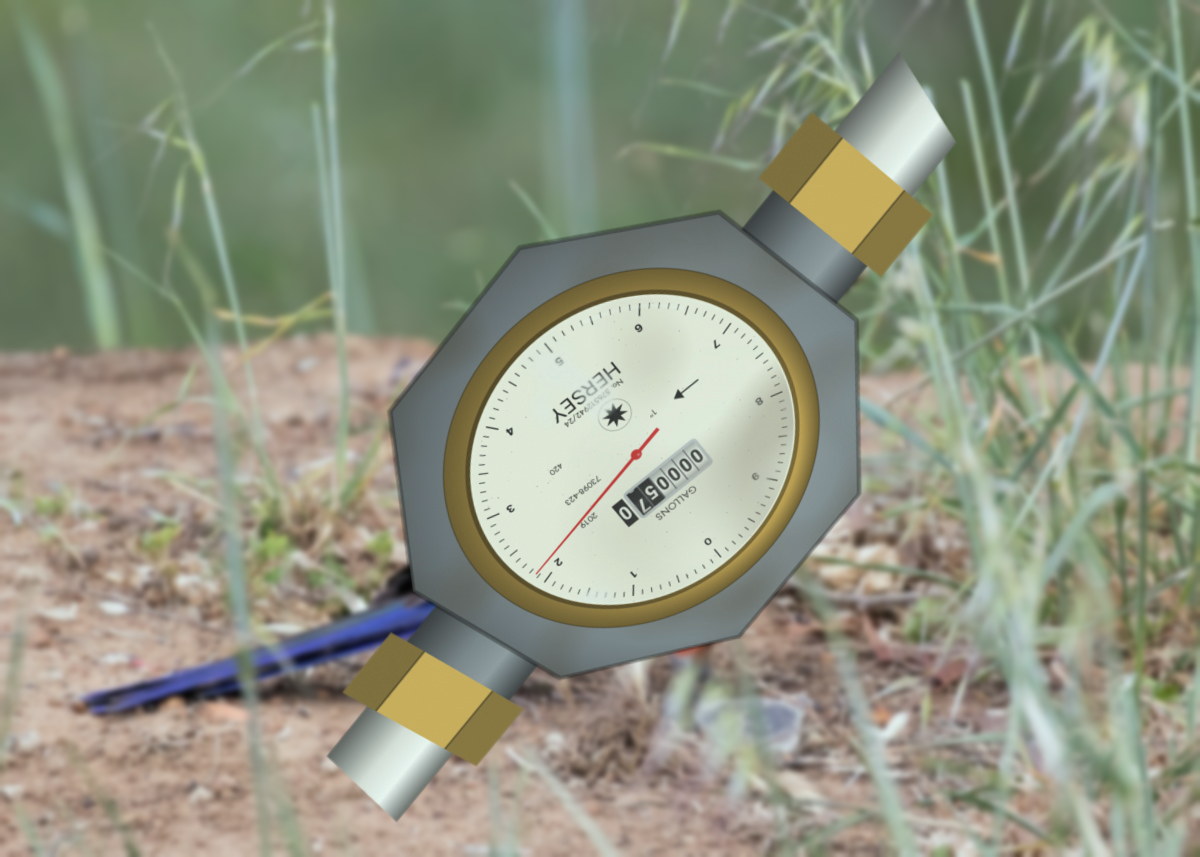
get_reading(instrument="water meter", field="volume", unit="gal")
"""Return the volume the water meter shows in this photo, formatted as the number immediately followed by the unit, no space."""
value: 572.1gal
